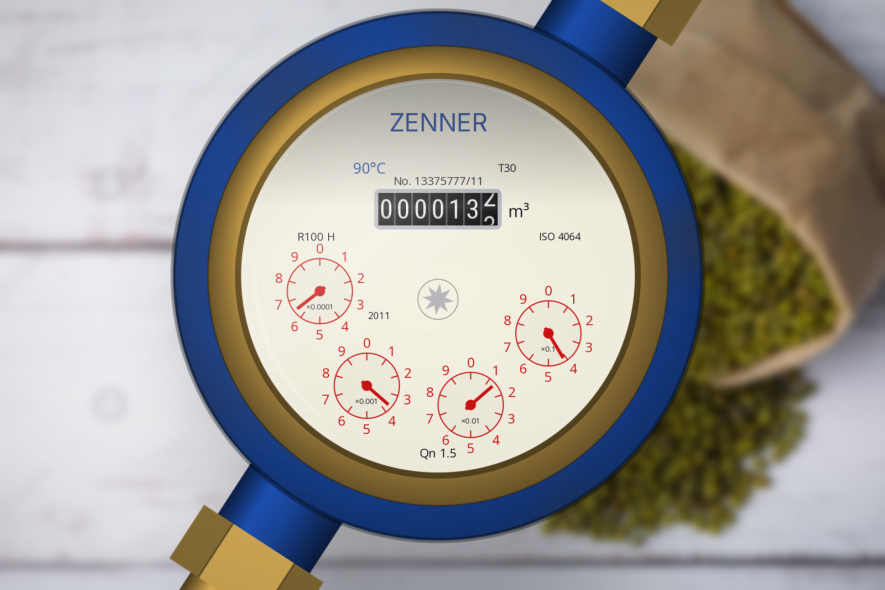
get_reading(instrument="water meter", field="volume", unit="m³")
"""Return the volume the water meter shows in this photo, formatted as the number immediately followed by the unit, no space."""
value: 132.4136m³
